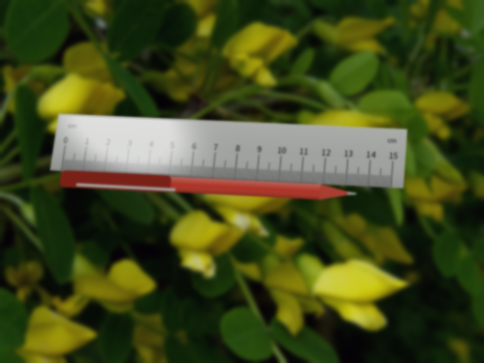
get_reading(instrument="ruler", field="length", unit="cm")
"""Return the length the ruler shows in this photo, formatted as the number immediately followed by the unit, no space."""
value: 13.5cm
